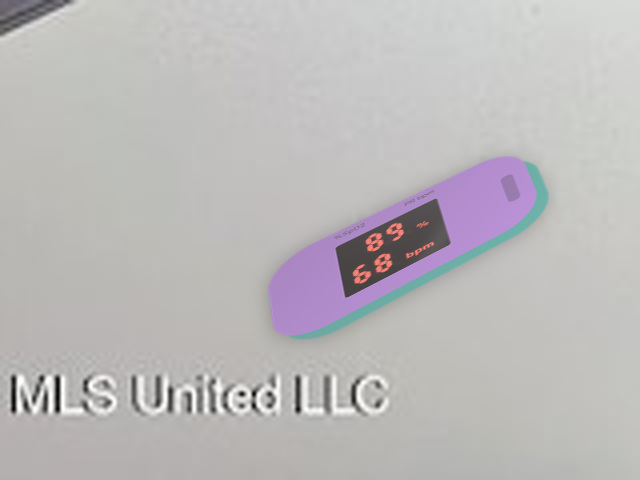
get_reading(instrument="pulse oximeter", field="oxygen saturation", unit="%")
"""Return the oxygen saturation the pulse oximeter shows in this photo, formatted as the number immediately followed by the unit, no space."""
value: 89%
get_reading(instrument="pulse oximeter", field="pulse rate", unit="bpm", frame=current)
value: 68bpm
